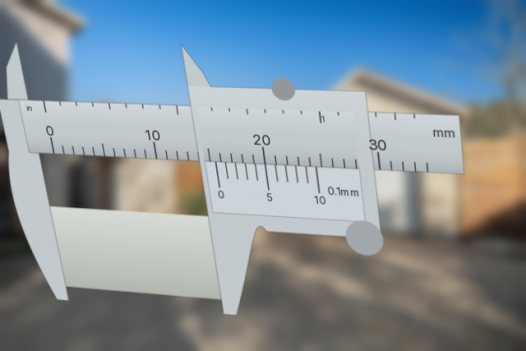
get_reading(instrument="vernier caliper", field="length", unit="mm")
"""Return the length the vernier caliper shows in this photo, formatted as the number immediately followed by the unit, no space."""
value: 15.5mm
